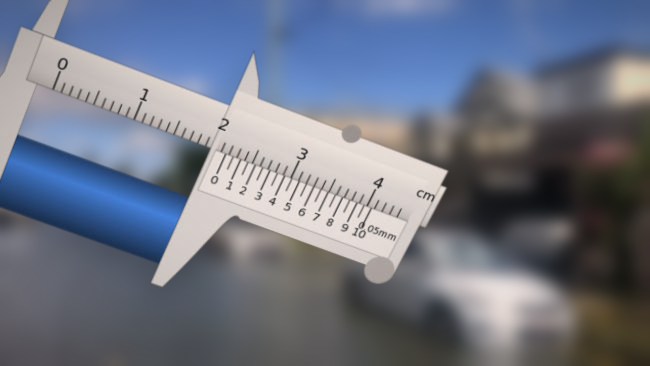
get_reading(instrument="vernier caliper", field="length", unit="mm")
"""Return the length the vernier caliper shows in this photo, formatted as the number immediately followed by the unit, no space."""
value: 21.6mm
